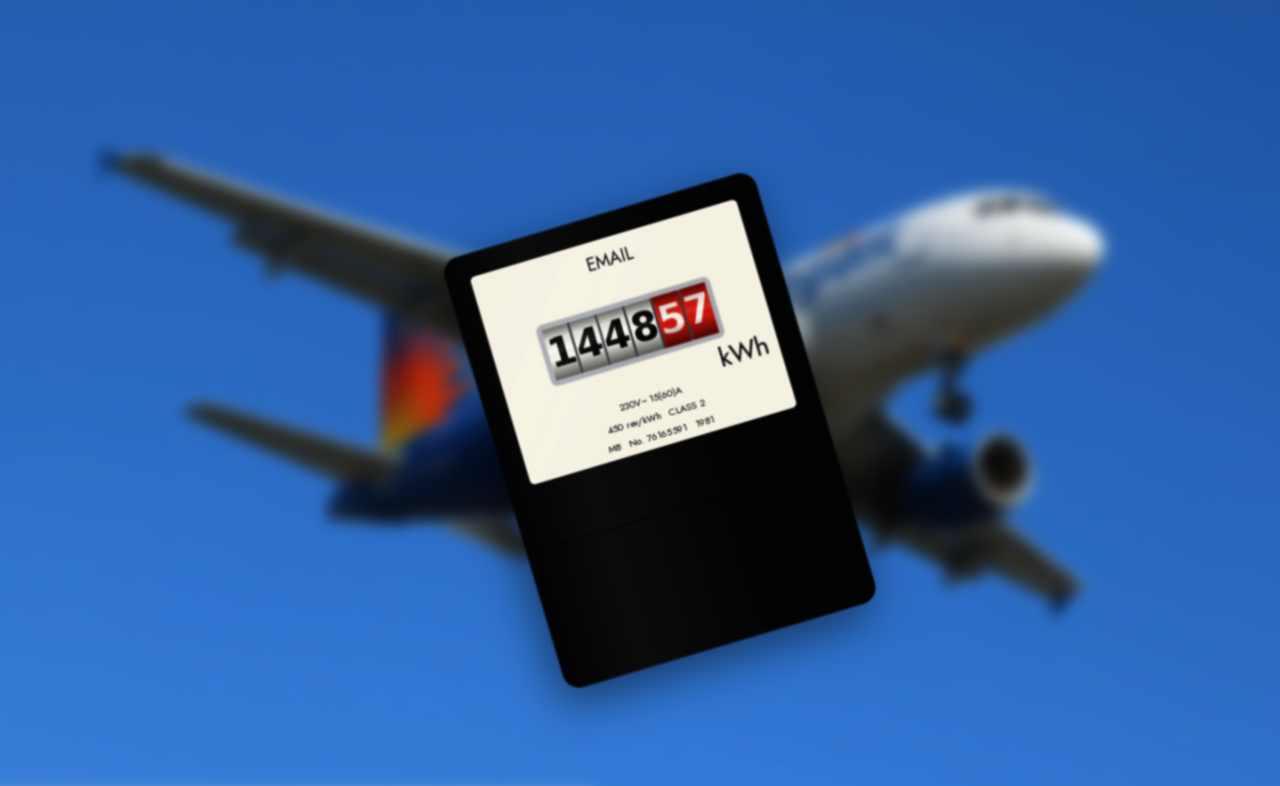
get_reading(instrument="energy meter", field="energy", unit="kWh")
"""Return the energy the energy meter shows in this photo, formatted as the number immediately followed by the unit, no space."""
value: 1448.57kWh
